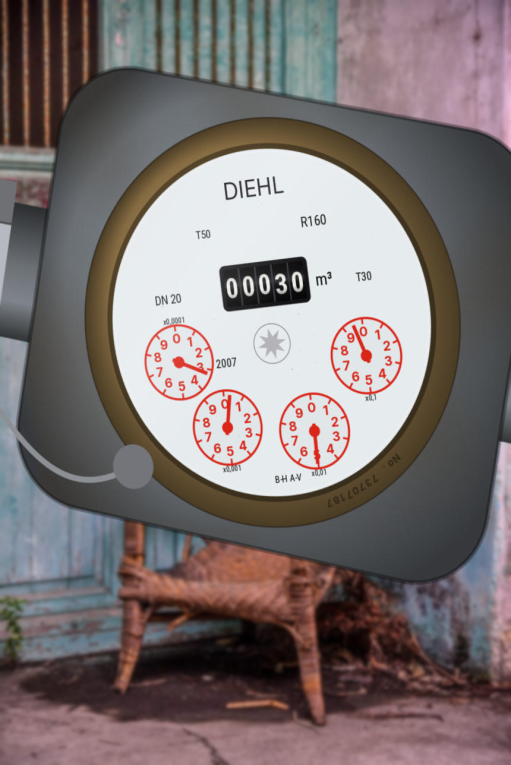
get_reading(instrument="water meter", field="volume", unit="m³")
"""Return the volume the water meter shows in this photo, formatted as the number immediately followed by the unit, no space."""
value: 29.9503m³
